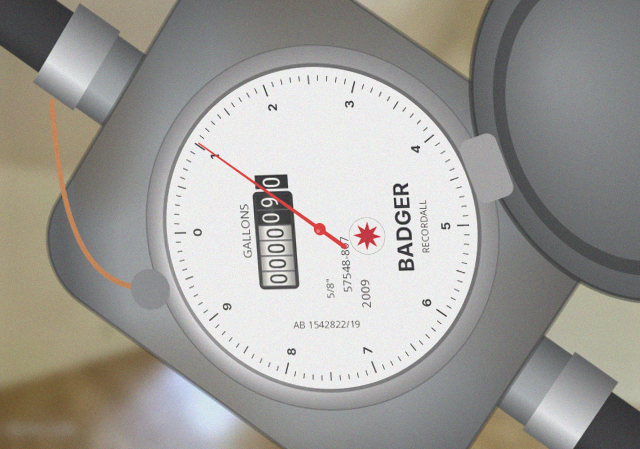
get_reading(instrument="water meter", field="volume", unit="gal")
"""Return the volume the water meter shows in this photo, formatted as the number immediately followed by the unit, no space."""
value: 91.0gal
